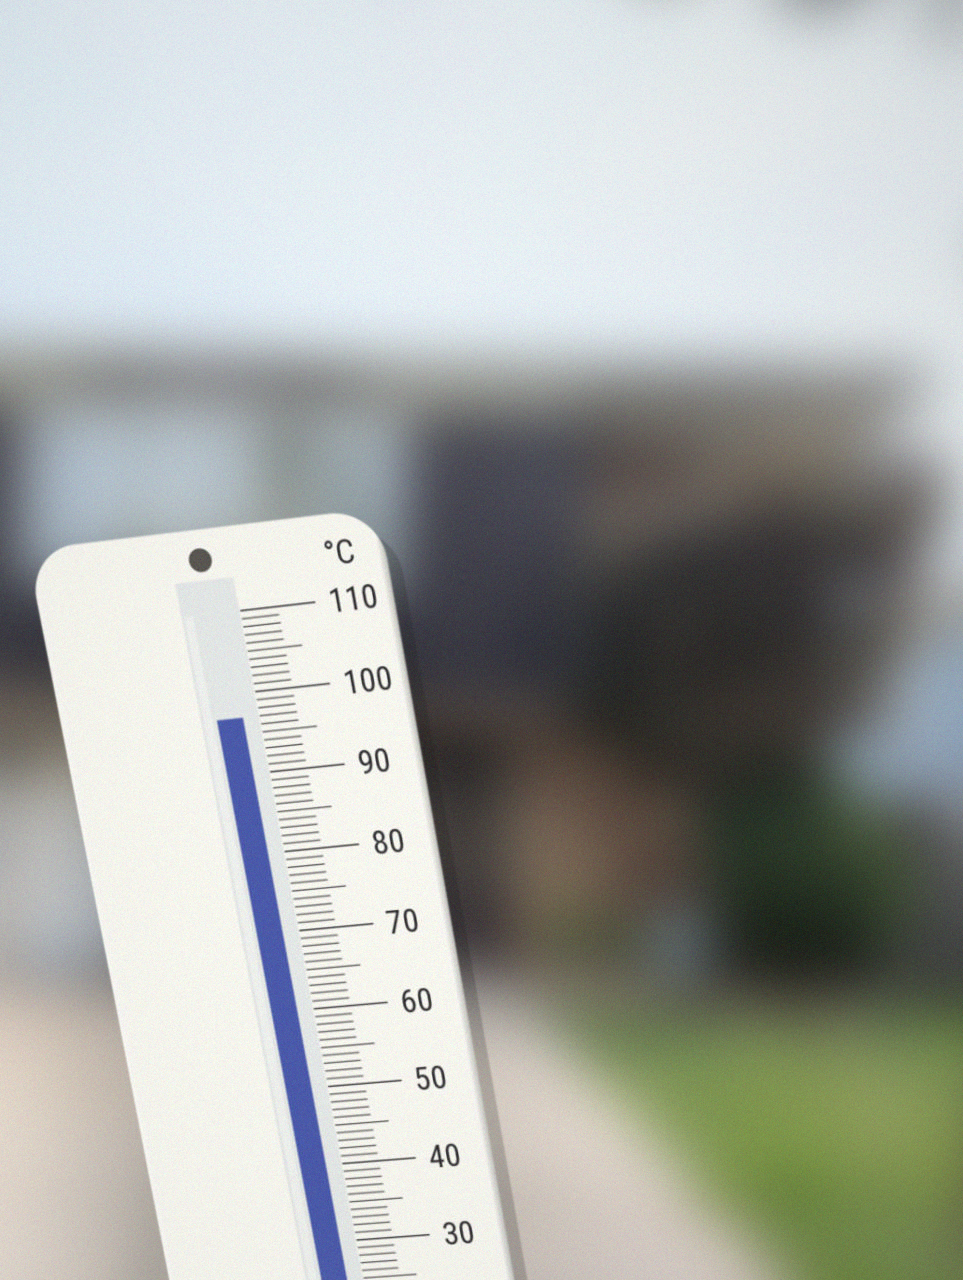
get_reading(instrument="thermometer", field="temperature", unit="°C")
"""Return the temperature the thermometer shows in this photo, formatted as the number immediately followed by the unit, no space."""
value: 97°C
